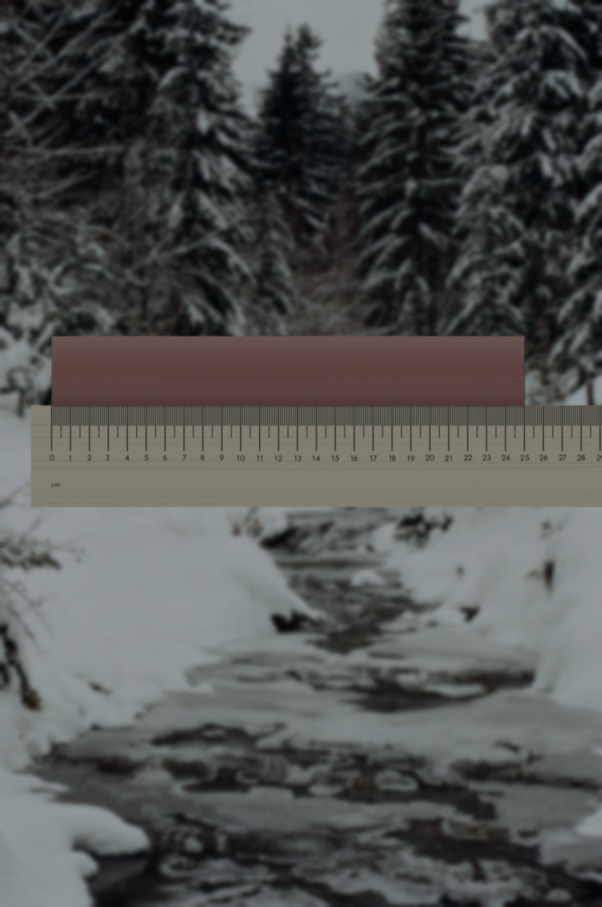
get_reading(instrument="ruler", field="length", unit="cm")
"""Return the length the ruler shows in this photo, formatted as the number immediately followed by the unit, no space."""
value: 25cm
